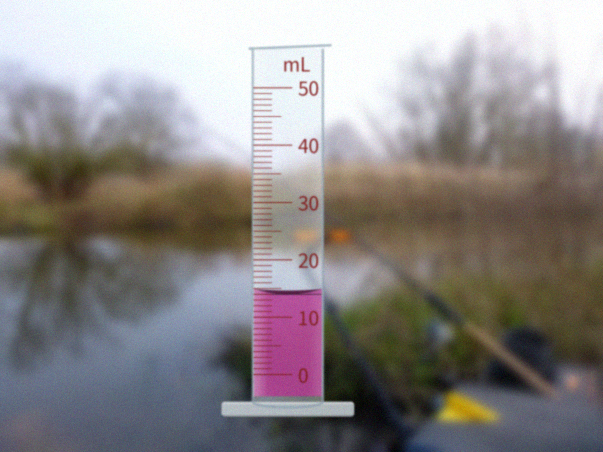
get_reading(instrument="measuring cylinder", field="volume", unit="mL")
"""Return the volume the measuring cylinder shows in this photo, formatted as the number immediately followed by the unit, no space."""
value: 14mL
